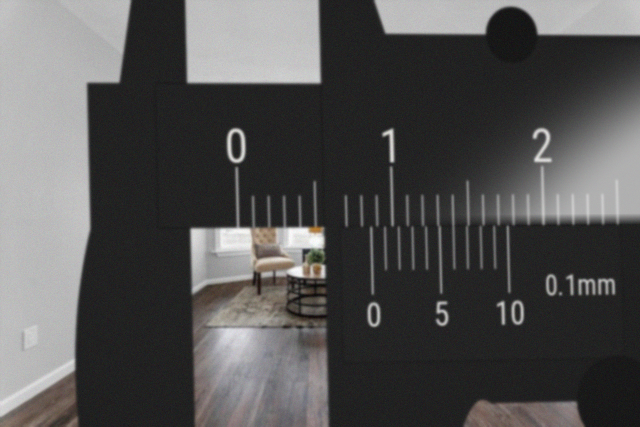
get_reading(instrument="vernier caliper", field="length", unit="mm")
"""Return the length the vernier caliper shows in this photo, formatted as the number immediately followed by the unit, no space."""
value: 8.6mm
